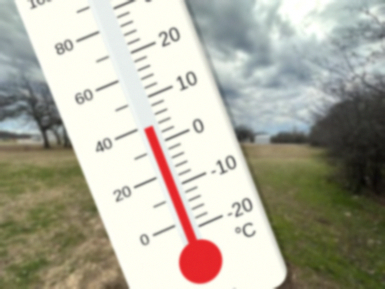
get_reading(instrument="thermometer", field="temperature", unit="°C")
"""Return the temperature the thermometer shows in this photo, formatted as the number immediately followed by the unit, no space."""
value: 4°C
